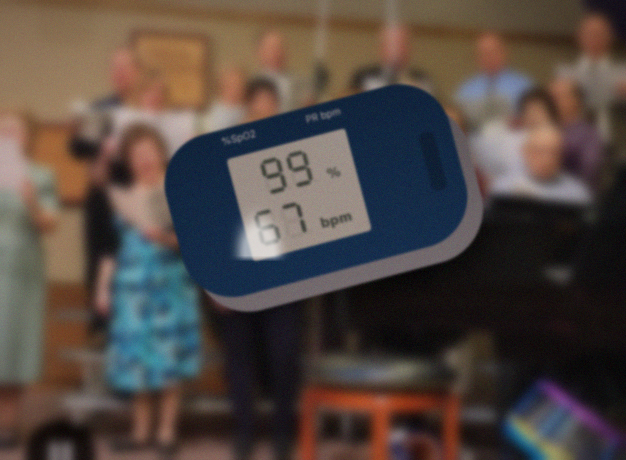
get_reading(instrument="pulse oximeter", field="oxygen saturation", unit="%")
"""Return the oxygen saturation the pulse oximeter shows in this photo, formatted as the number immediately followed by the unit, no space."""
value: 99%
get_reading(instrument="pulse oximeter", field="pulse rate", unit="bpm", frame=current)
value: 67bpm
